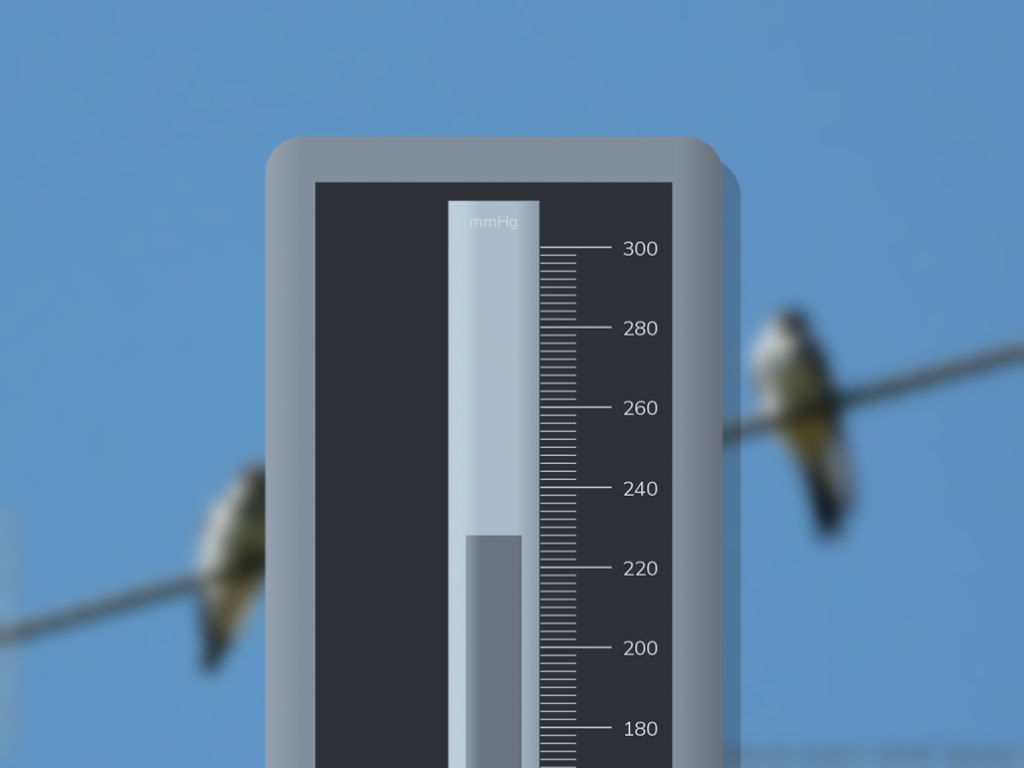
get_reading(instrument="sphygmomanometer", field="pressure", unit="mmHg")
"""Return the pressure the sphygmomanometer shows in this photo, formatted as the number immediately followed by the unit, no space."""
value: 228mmHg
